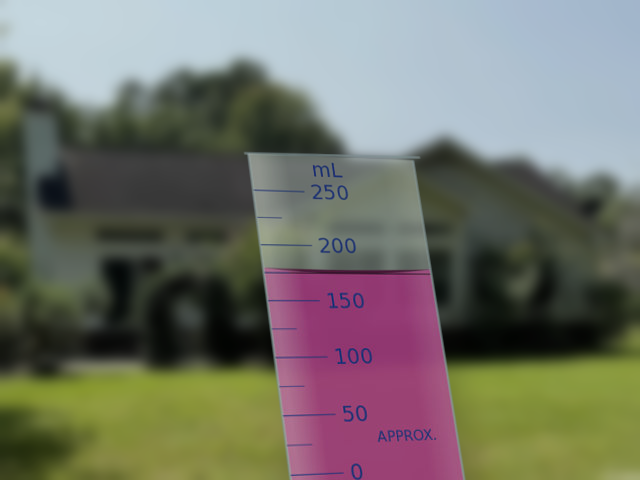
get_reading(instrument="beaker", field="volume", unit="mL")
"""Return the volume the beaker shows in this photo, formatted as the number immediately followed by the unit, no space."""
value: 175mL
